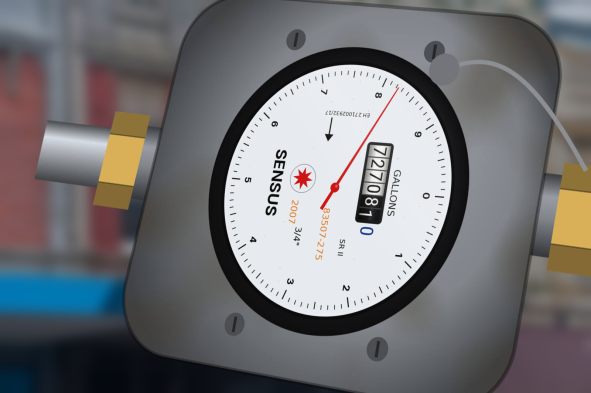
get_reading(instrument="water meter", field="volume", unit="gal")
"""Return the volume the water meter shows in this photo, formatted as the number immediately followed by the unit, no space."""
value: 7270808.2gal
